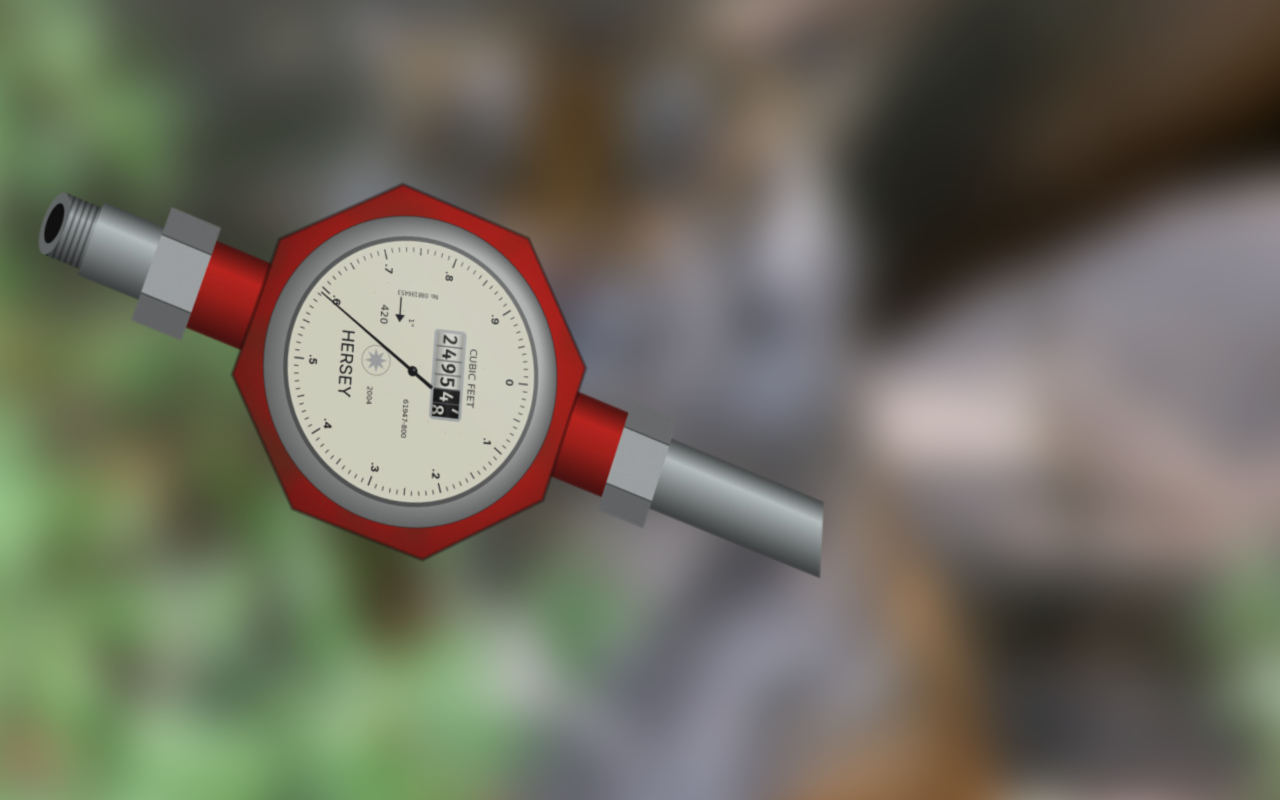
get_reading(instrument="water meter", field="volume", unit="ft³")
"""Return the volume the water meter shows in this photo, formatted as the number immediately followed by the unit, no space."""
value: 249547.59ft³
